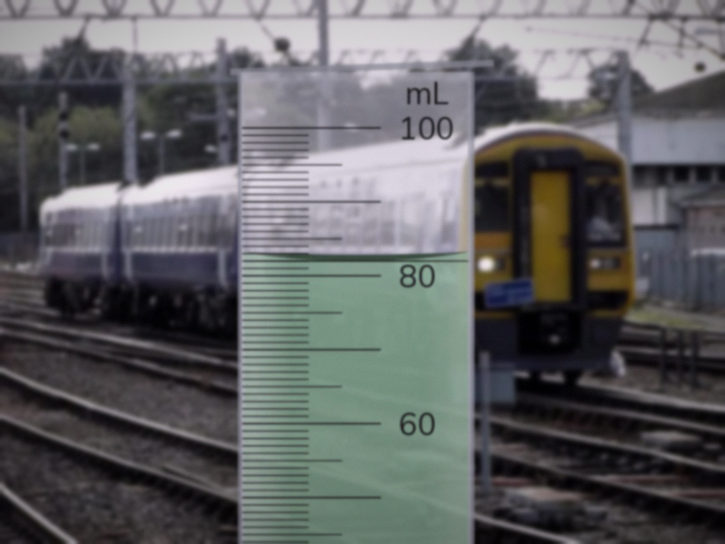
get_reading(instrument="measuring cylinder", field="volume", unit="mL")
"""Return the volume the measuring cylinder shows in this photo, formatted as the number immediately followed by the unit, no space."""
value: 82mL
